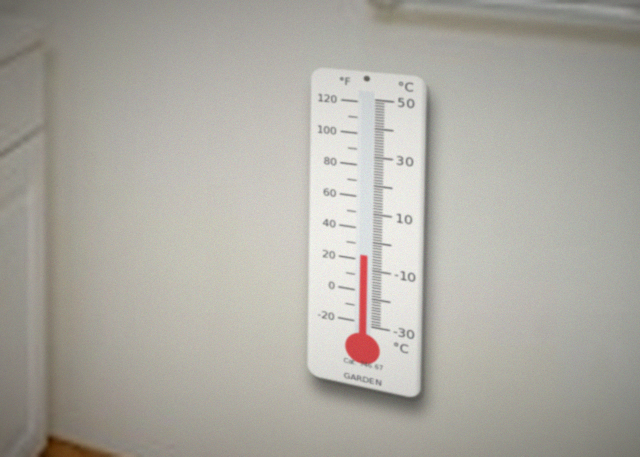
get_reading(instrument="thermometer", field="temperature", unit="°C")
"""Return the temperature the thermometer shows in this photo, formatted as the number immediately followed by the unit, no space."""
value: -5°C
